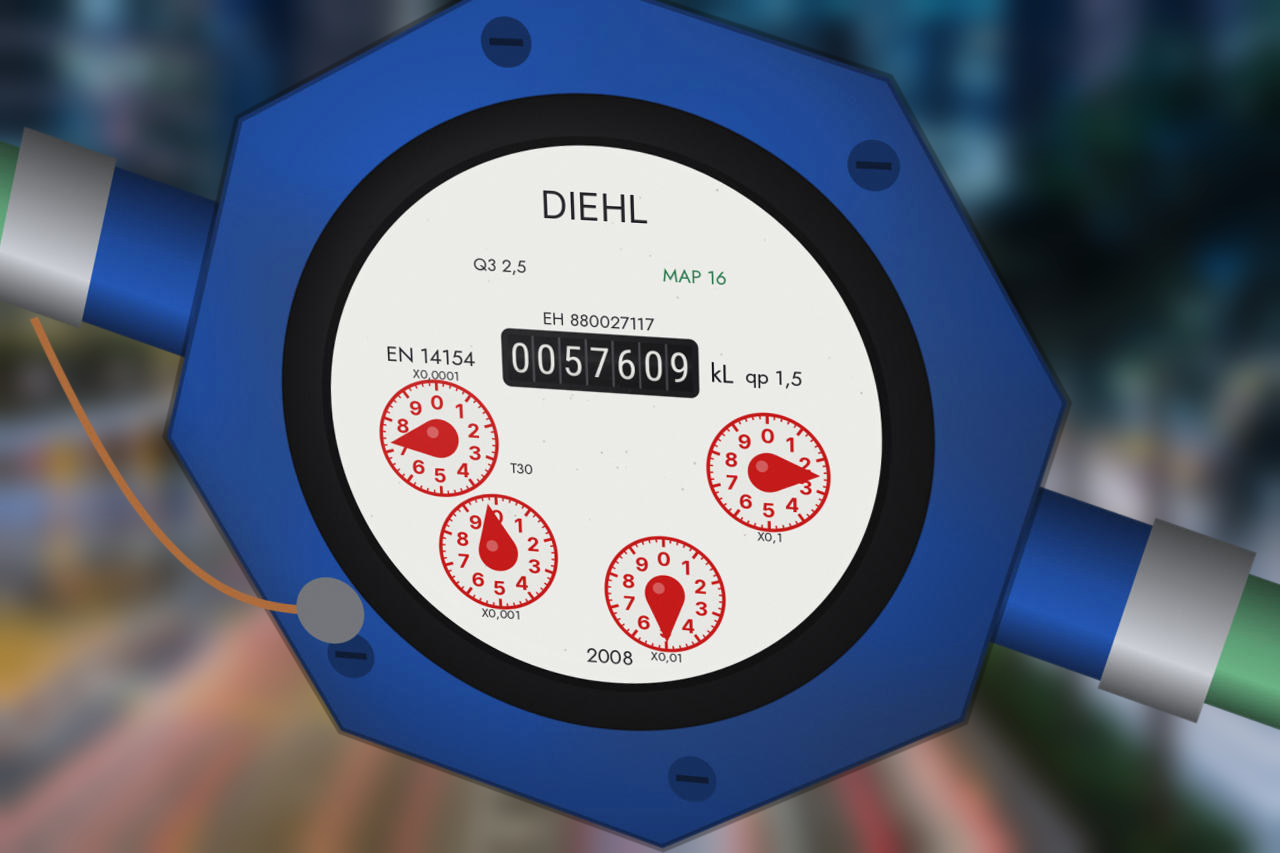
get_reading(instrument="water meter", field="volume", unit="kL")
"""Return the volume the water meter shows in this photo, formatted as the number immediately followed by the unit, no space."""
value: 57609.2497kL
